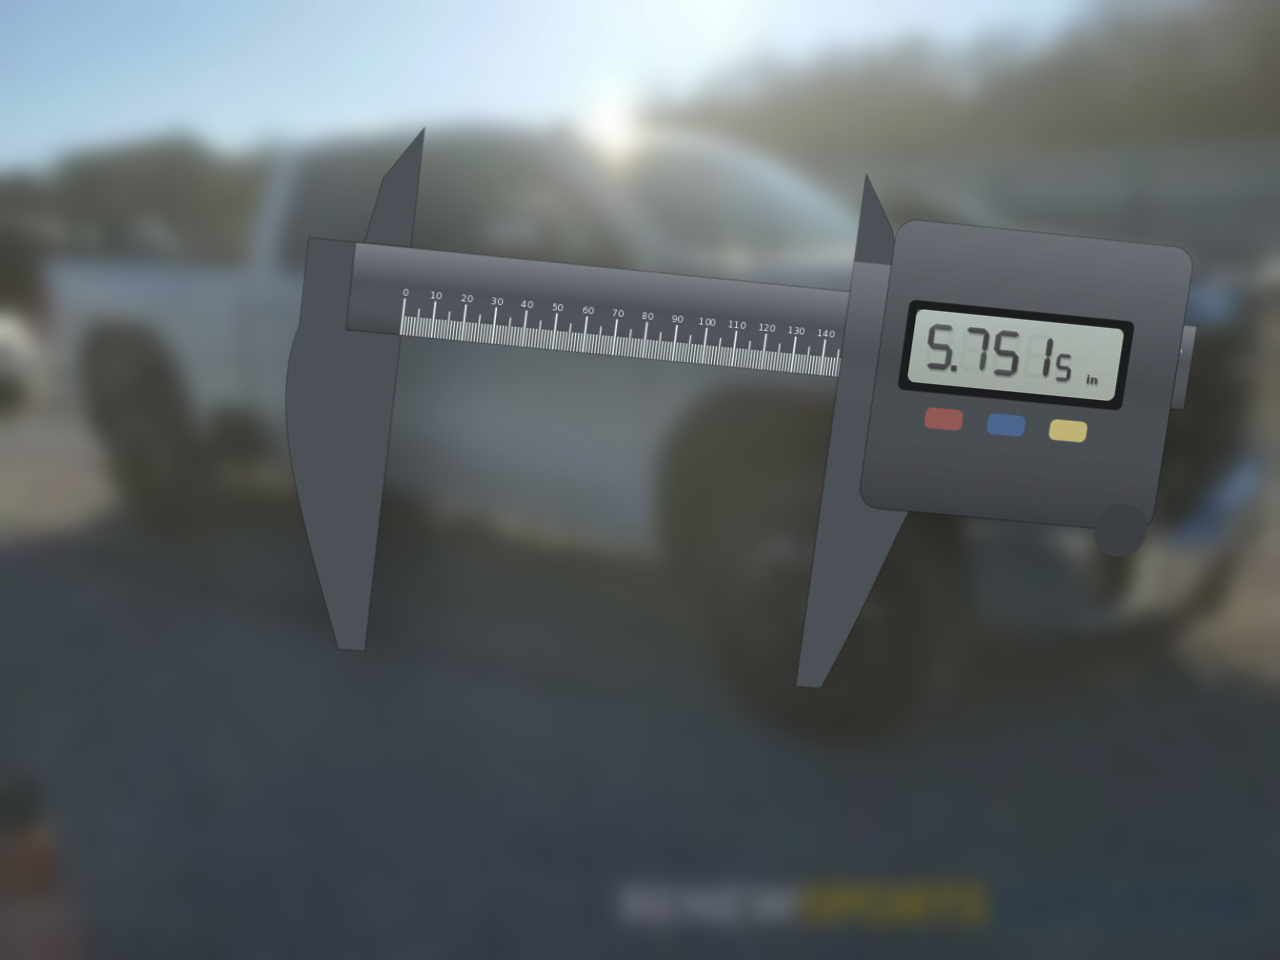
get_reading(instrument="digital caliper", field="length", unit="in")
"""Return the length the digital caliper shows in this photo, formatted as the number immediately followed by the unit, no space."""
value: 5.7515in
